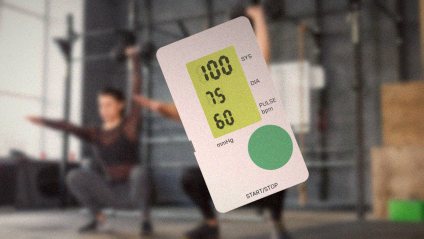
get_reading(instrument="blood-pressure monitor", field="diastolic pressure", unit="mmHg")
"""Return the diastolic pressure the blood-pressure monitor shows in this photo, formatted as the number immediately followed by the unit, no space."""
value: 75mmHg
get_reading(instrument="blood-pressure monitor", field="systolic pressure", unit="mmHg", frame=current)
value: 100mmHg
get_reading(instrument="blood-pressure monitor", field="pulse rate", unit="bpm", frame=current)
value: 60bpm
